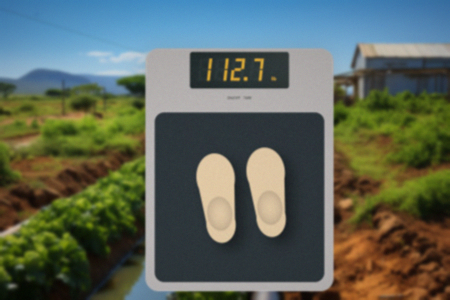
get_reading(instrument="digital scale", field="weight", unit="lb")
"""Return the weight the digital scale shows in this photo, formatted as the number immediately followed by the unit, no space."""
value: 112.7lb
